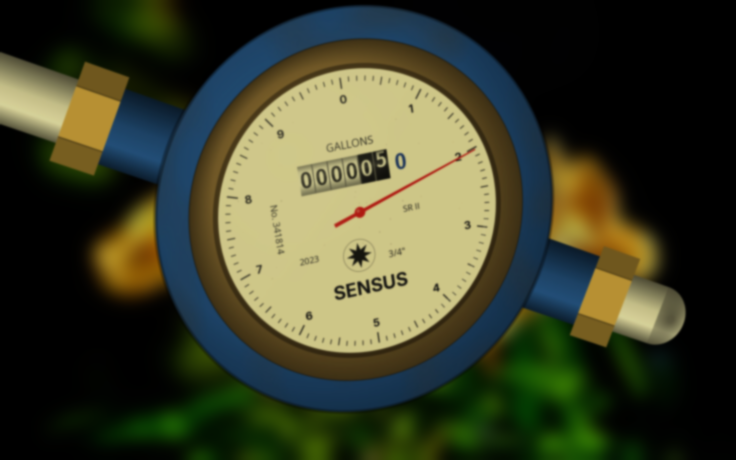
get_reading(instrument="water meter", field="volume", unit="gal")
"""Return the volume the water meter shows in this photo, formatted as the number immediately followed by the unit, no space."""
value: 52.0gal
